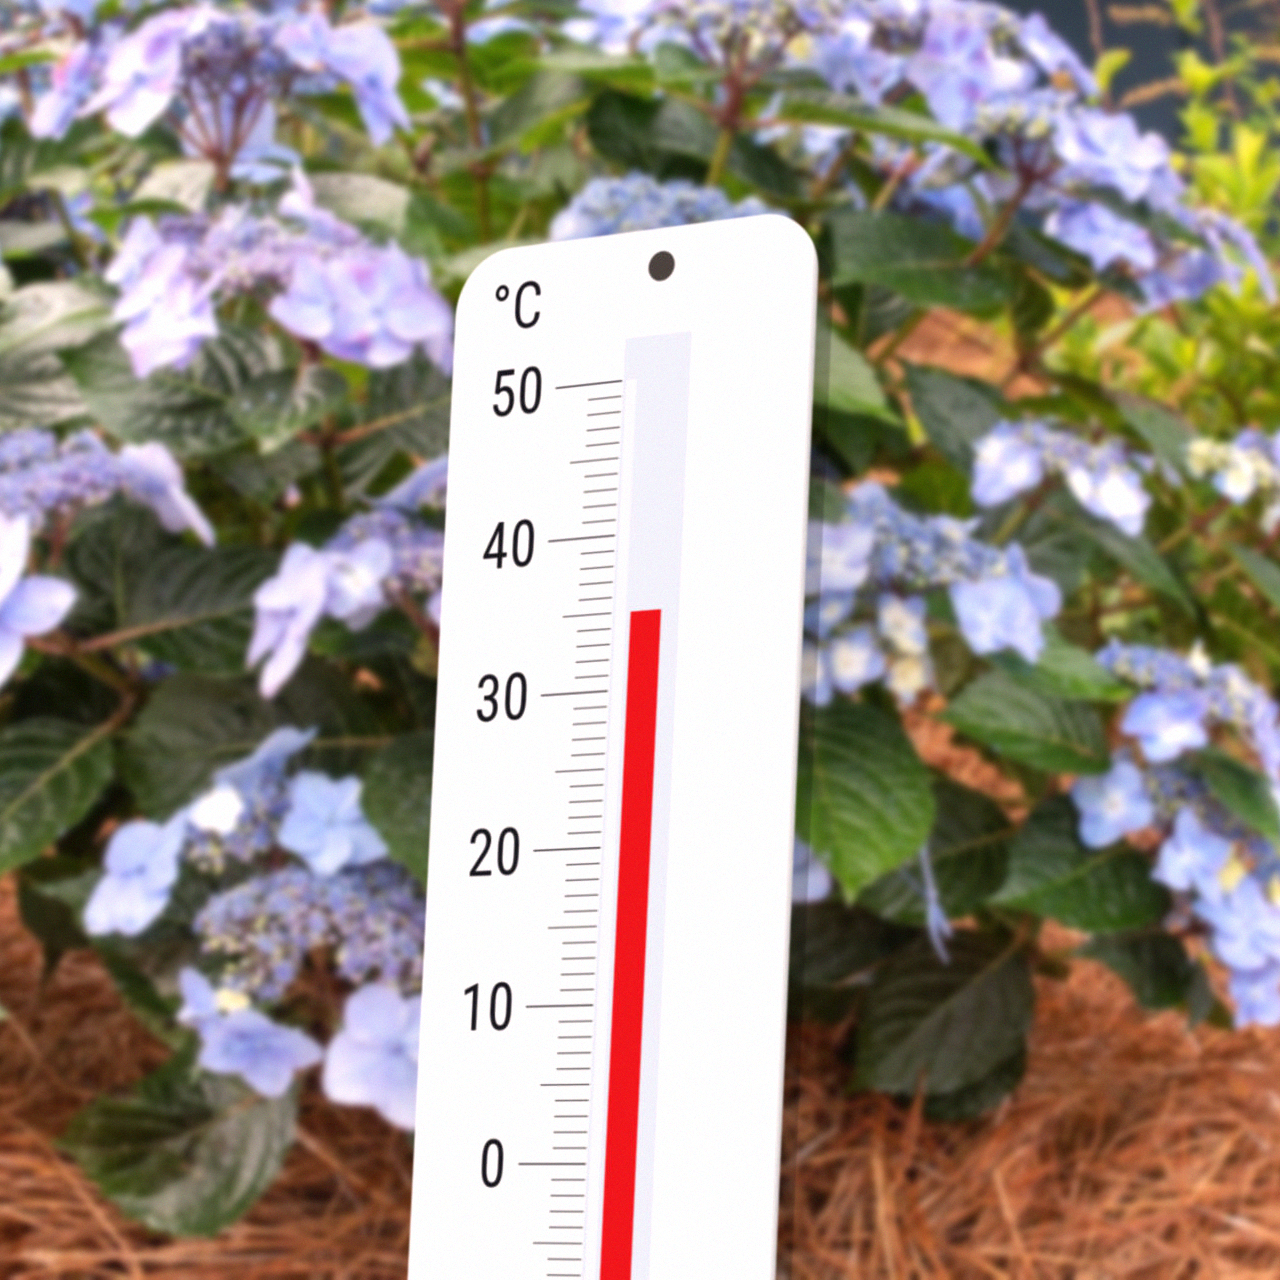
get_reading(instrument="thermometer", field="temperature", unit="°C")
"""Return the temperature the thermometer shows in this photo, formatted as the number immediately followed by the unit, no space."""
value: 35°C
